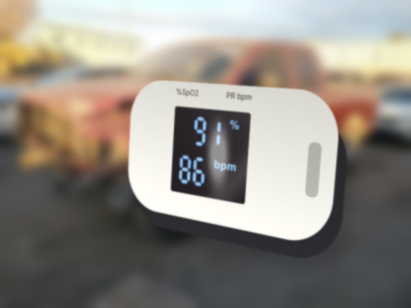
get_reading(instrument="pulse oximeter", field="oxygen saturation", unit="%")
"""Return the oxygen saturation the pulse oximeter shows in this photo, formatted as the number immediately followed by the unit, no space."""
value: 91%
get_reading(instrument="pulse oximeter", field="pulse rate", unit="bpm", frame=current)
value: 86bpm
